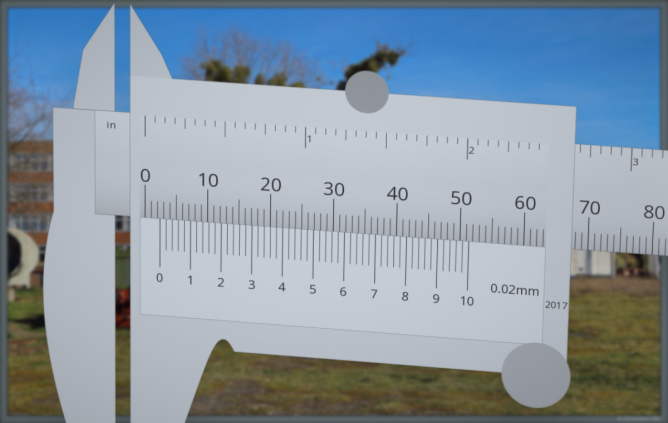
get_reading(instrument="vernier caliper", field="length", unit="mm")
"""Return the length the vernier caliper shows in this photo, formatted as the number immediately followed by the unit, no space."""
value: 2.4mm
